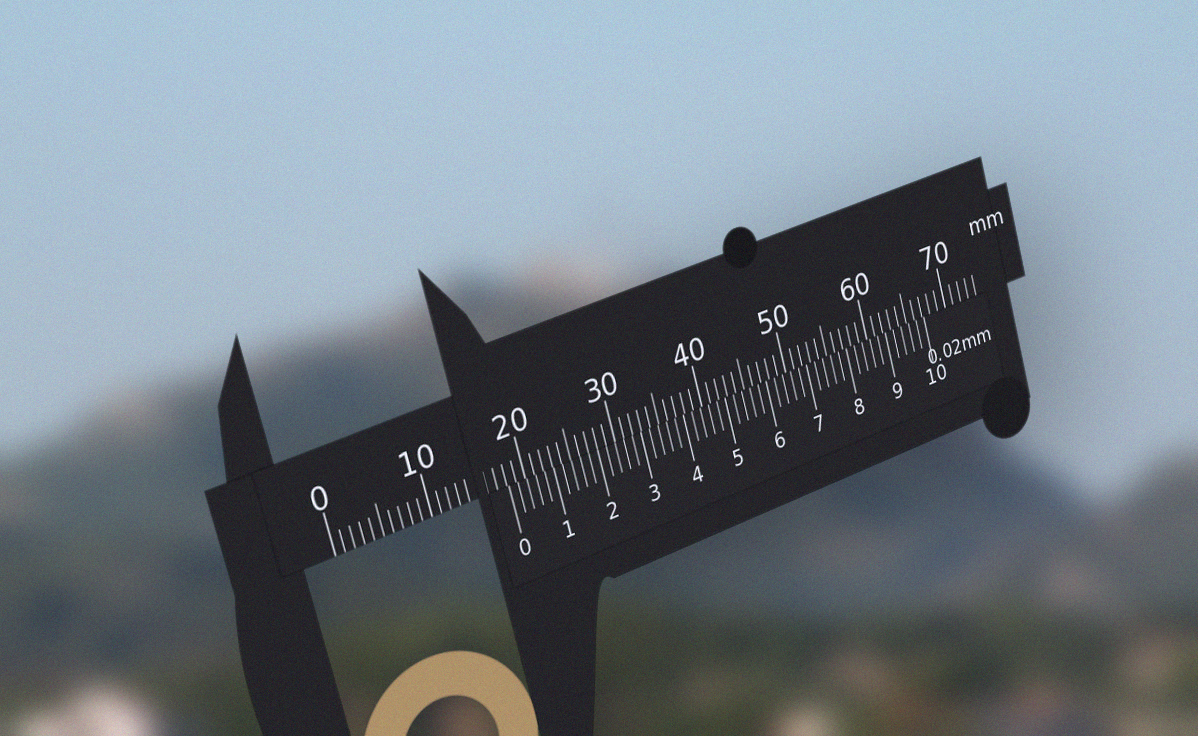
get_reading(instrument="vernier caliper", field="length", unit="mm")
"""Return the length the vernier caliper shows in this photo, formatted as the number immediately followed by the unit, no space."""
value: 18.2mm
